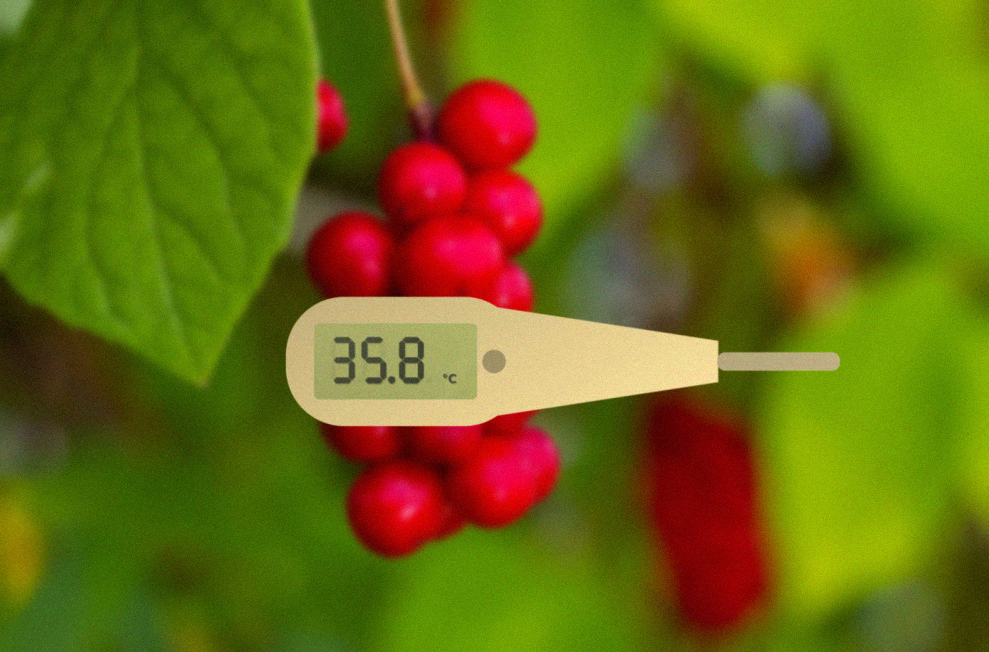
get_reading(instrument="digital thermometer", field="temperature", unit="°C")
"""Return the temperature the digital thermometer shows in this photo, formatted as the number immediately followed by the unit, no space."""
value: 35.8°C
